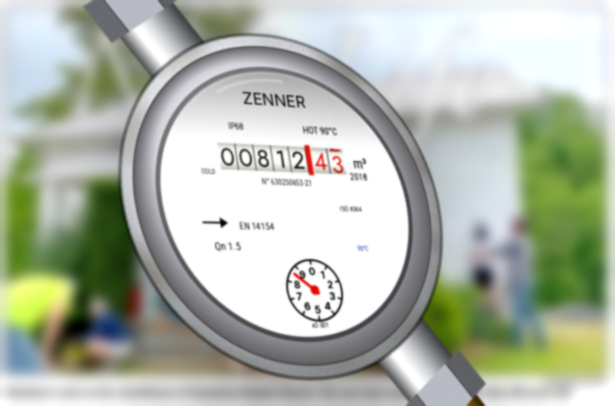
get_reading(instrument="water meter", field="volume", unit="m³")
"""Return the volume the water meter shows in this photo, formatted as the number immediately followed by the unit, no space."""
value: 812.428m³
